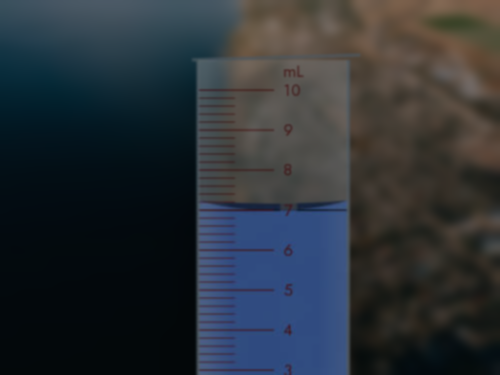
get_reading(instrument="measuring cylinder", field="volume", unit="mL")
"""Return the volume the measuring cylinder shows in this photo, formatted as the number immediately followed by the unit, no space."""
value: 7mL
